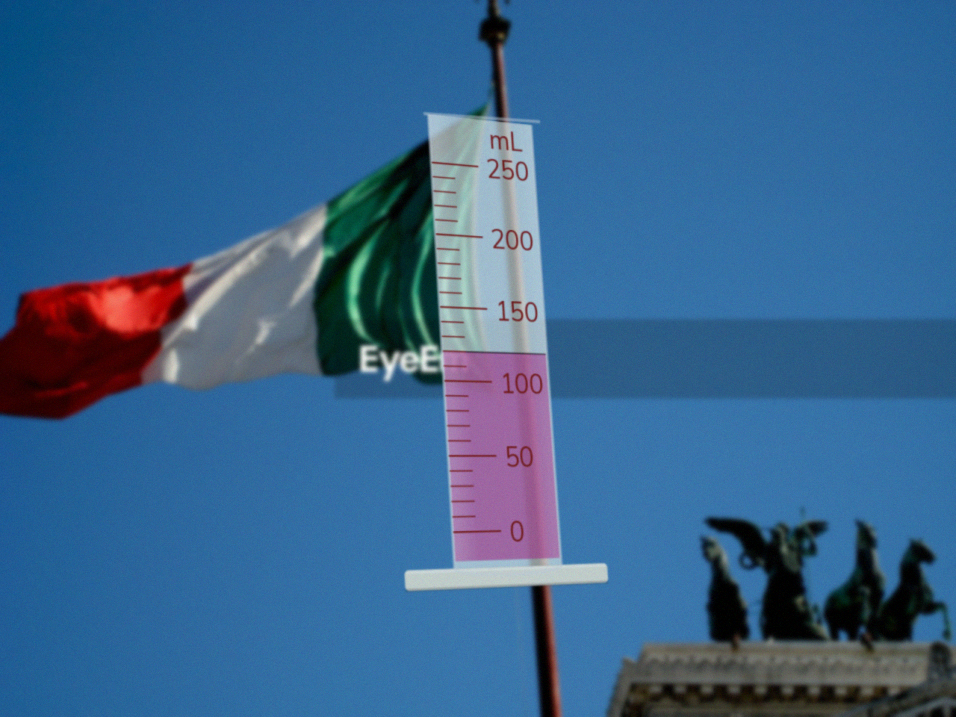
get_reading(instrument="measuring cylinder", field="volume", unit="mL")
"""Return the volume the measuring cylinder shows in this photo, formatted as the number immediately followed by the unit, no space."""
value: 120mL
